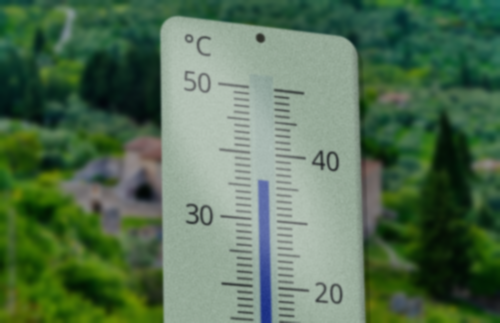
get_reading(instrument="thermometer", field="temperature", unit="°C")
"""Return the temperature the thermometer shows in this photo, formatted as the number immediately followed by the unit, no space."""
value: 36°C
